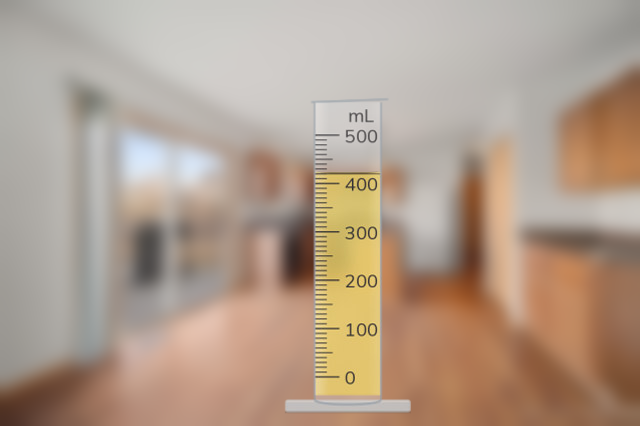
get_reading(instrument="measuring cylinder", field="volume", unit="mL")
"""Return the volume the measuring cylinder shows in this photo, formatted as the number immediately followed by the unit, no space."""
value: 420mL
